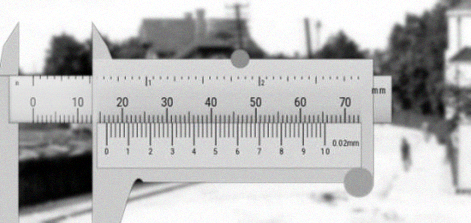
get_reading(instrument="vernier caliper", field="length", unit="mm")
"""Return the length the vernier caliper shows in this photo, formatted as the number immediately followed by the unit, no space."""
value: 16.5mm
